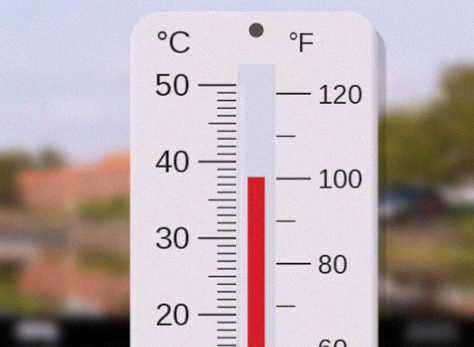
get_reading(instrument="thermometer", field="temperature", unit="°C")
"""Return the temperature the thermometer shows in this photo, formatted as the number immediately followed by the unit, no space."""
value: 38°C
